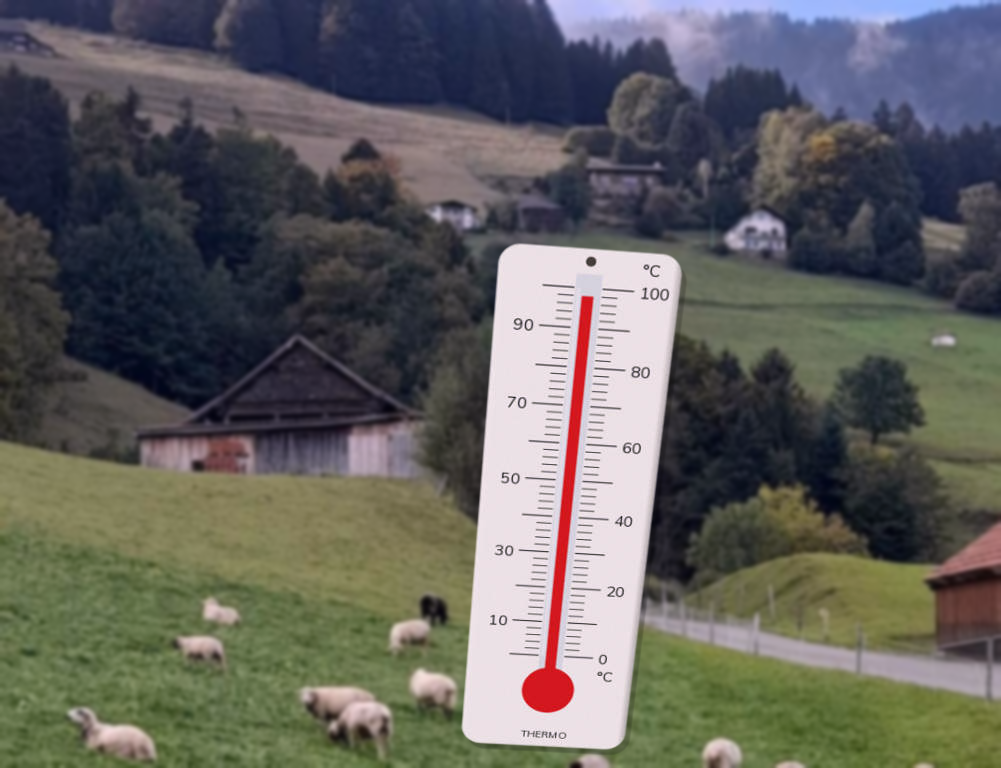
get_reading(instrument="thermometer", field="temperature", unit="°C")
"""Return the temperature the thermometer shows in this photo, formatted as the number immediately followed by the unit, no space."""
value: 98°C
